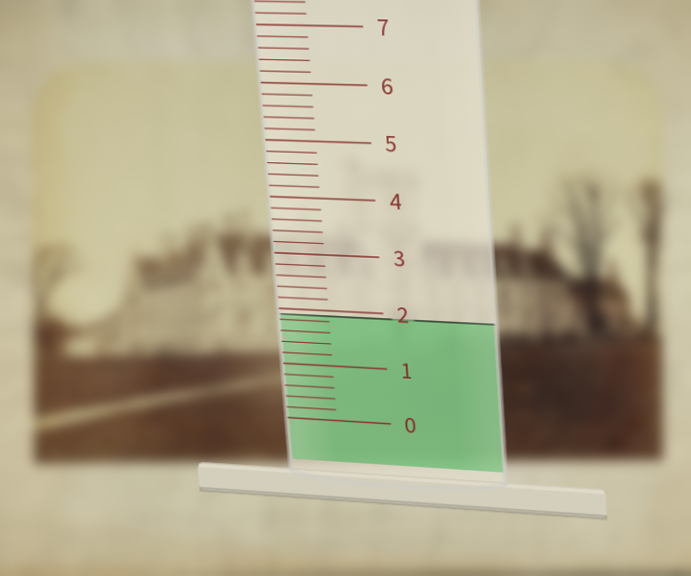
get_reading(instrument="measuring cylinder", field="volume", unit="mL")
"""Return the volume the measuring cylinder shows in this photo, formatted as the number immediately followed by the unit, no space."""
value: 1.9mL
